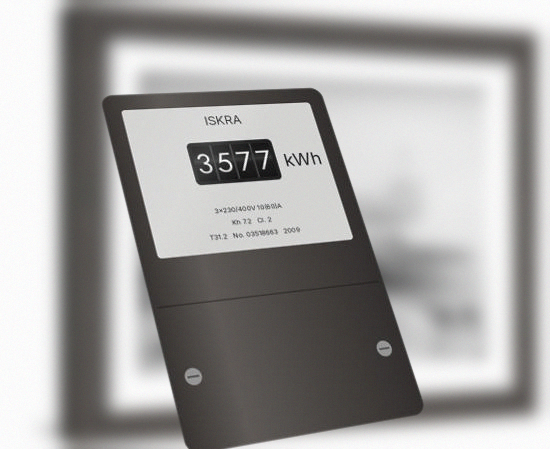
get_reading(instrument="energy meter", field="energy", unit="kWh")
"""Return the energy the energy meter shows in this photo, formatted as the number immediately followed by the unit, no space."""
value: 3577kWh
